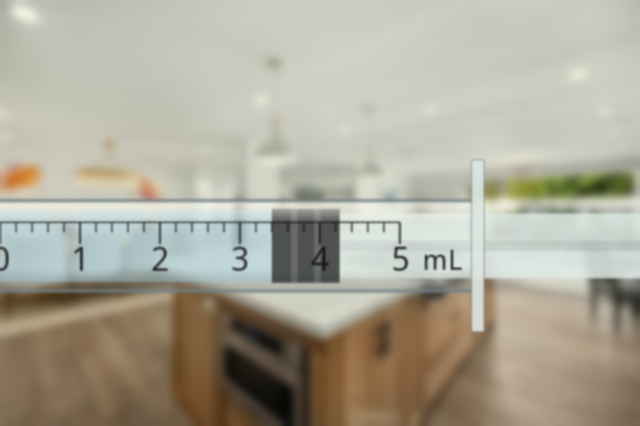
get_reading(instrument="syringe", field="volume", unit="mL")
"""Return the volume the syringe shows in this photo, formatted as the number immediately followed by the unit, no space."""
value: 3.4mL
